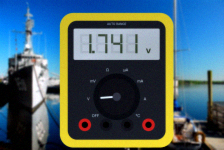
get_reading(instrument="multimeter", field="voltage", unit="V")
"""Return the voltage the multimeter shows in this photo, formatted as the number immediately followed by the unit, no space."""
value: 1.741V
